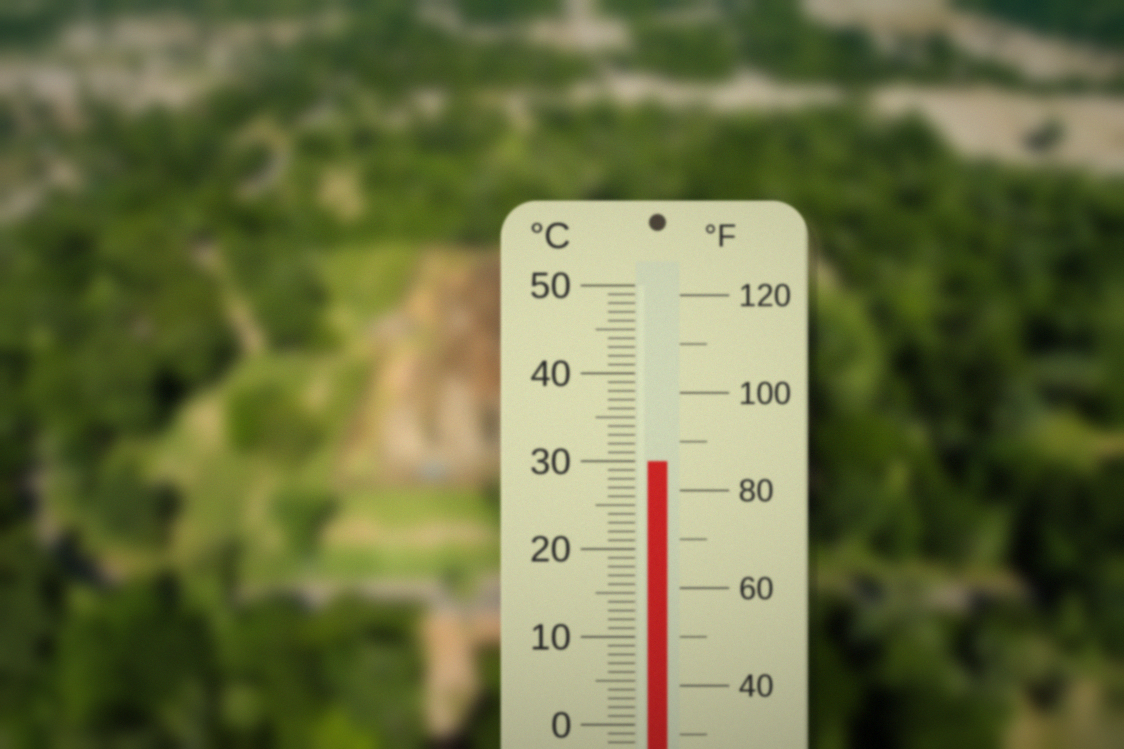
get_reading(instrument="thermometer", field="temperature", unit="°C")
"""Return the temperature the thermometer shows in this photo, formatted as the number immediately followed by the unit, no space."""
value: 30°C
